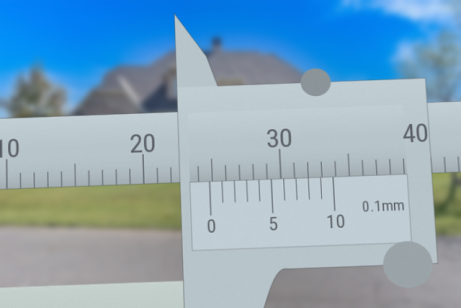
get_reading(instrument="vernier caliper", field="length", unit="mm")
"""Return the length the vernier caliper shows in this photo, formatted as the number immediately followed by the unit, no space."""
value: 24.8mm
